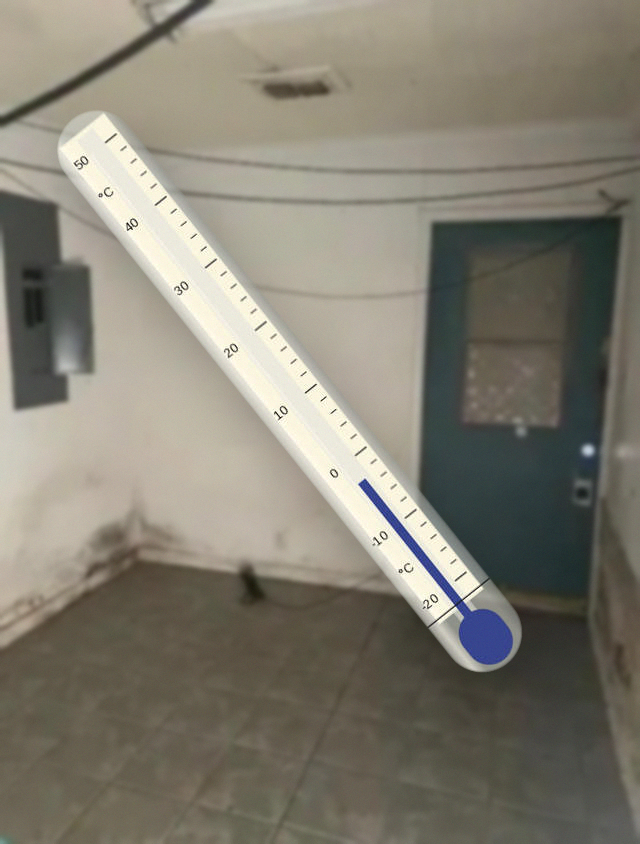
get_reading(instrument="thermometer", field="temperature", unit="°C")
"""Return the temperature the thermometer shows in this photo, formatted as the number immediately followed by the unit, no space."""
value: -3°C
